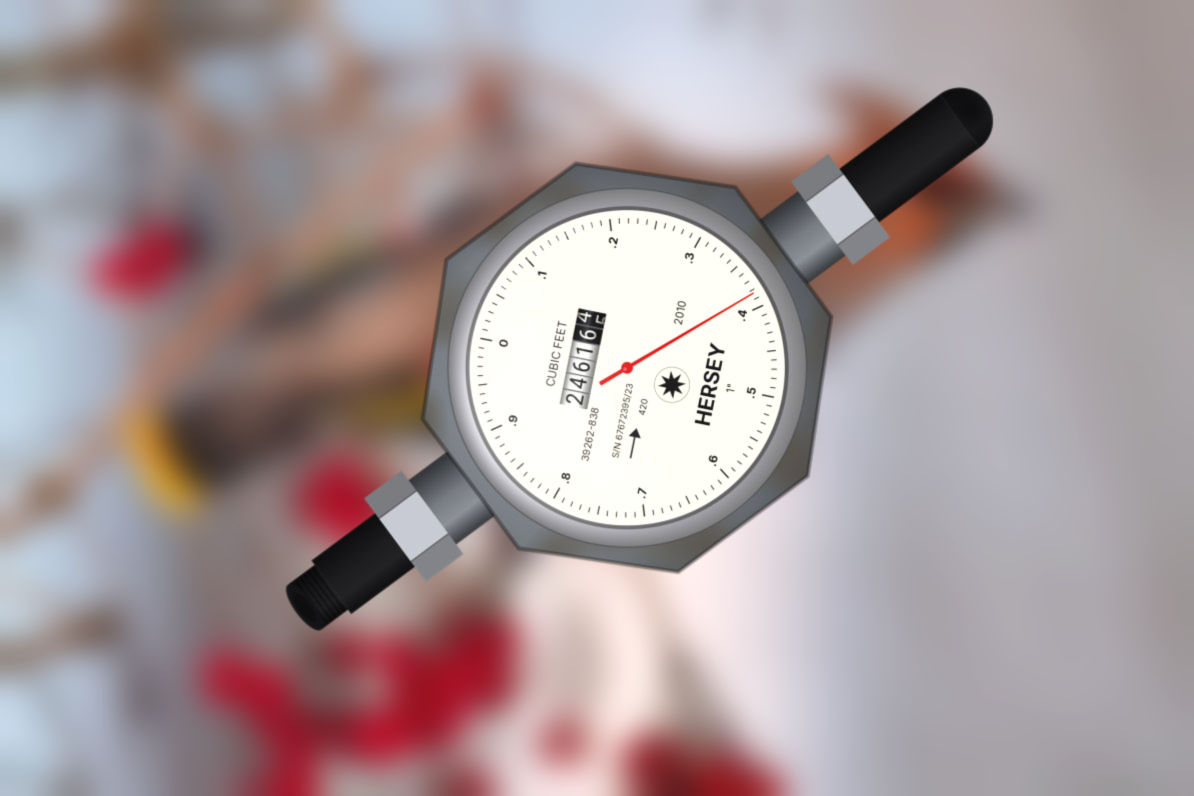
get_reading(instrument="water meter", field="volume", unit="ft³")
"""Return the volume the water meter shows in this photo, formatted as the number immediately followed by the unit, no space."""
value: 246164.38ft³
